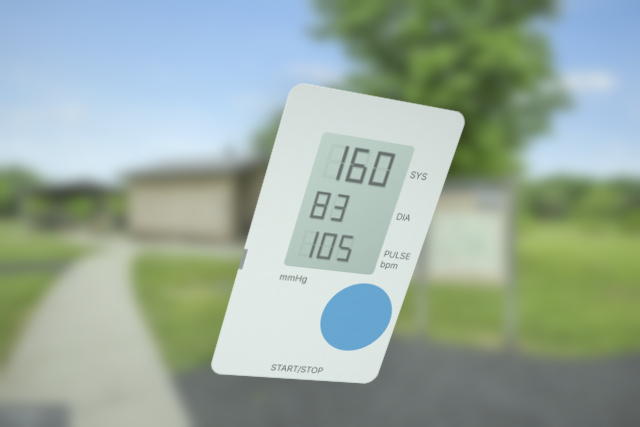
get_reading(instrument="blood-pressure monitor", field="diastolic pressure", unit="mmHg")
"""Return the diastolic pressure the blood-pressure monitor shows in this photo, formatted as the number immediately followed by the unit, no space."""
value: 83mmHg
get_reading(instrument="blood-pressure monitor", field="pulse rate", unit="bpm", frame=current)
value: 105bpm
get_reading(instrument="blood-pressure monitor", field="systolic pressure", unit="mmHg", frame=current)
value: 160mmHg
